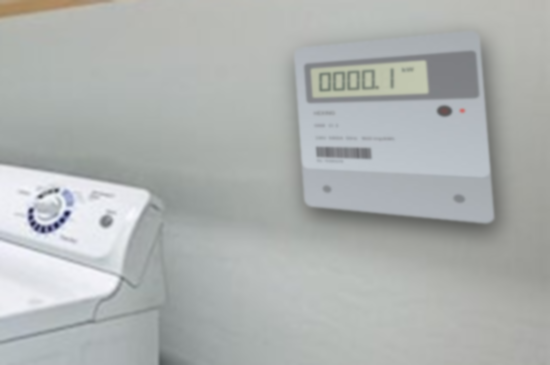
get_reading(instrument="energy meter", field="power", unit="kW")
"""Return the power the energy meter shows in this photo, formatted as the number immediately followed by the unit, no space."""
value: 0.1kW
